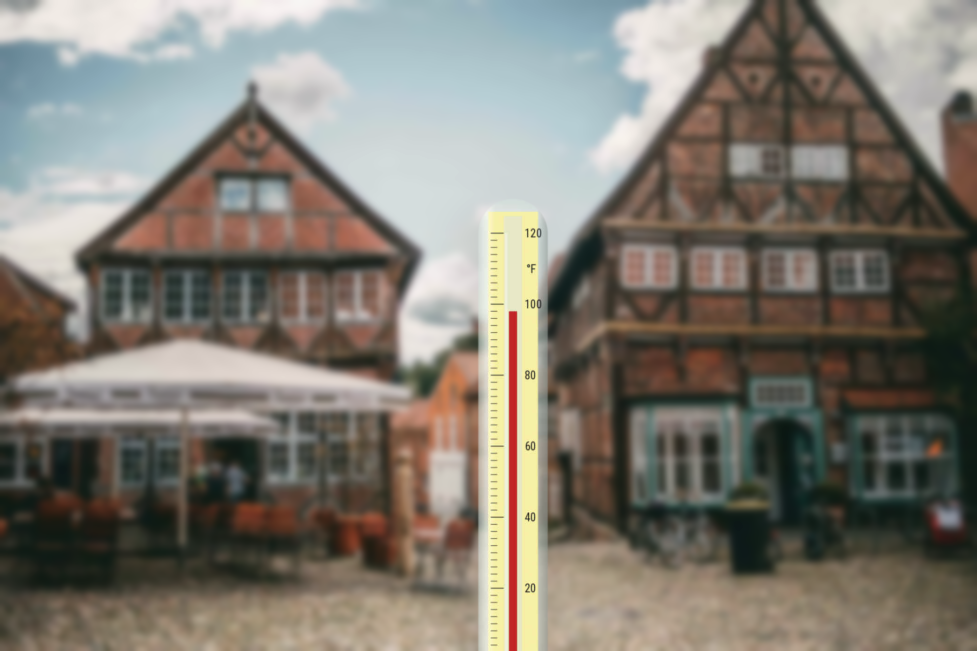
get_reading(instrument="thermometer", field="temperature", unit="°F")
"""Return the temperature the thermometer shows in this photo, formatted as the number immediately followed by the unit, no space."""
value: 98°F
